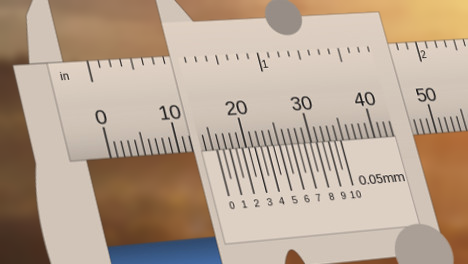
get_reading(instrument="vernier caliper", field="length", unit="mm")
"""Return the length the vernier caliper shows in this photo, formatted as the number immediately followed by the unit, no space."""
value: 15.6mm
